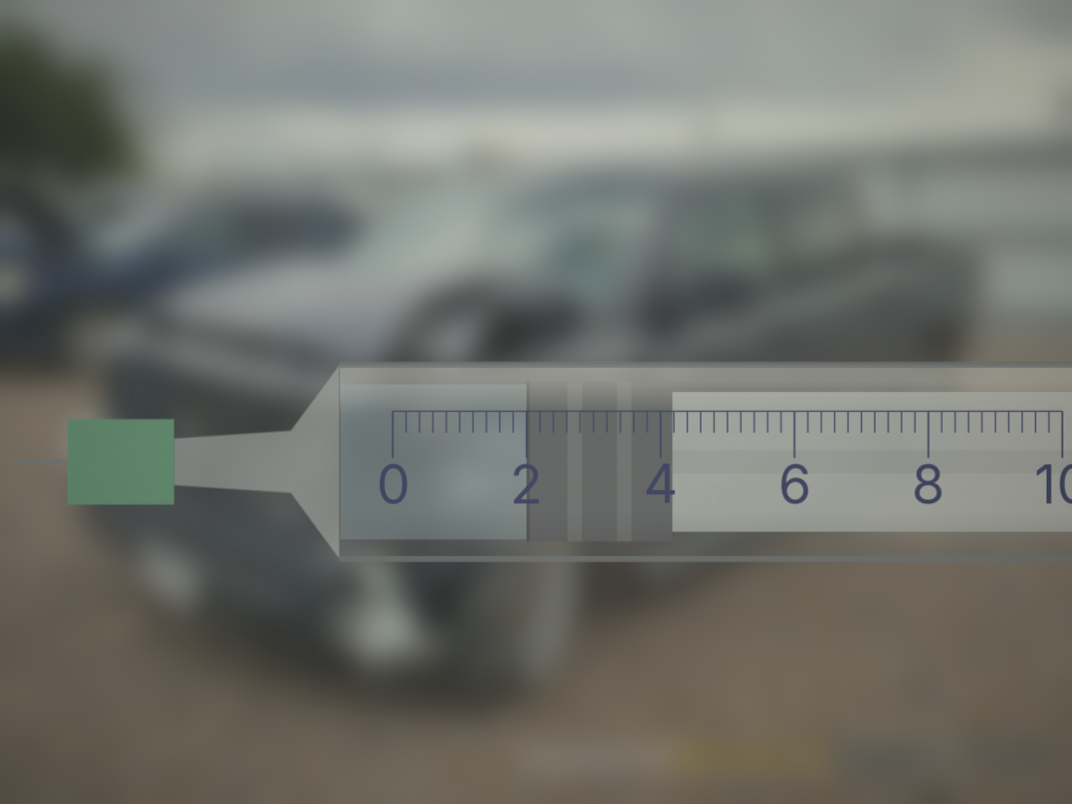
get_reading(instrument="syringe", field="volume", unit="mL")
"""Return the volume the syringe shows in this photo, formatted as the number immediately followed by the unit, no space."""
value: 2mL
